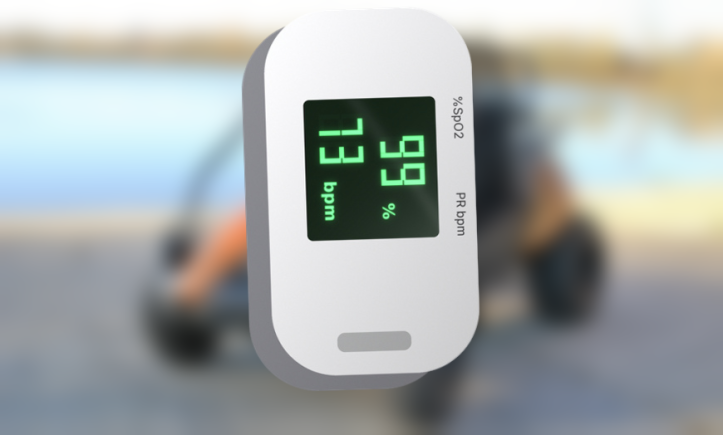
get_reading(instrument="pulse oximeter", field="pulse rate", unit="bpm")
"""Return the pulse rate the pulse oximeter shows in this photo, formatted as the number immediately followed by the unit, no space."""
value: 73bpm
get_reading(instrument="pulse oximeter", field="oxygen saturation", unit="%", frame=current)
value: 99%
